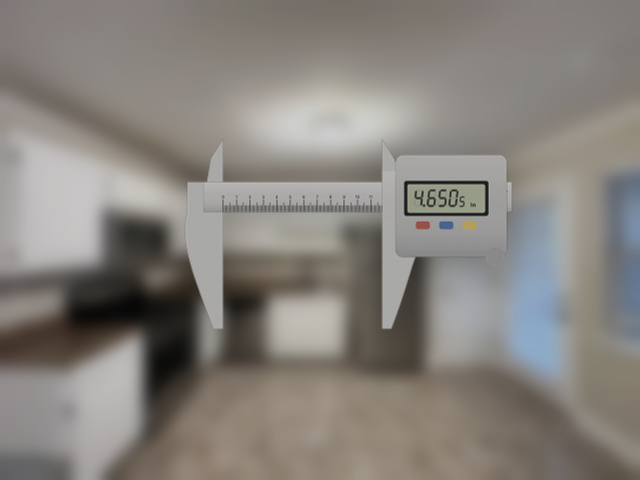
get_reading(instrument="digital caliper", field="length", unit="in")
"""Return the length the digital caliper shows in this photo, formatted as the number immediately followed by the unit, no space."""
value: 4.6505in
